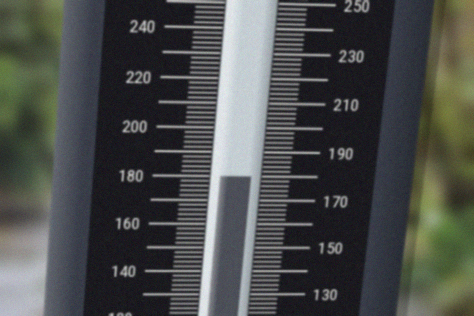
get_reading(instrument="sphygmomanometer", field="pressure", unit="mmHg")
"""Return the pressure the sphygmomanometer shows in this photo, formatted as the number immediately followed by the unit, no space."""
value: 180mmHg
